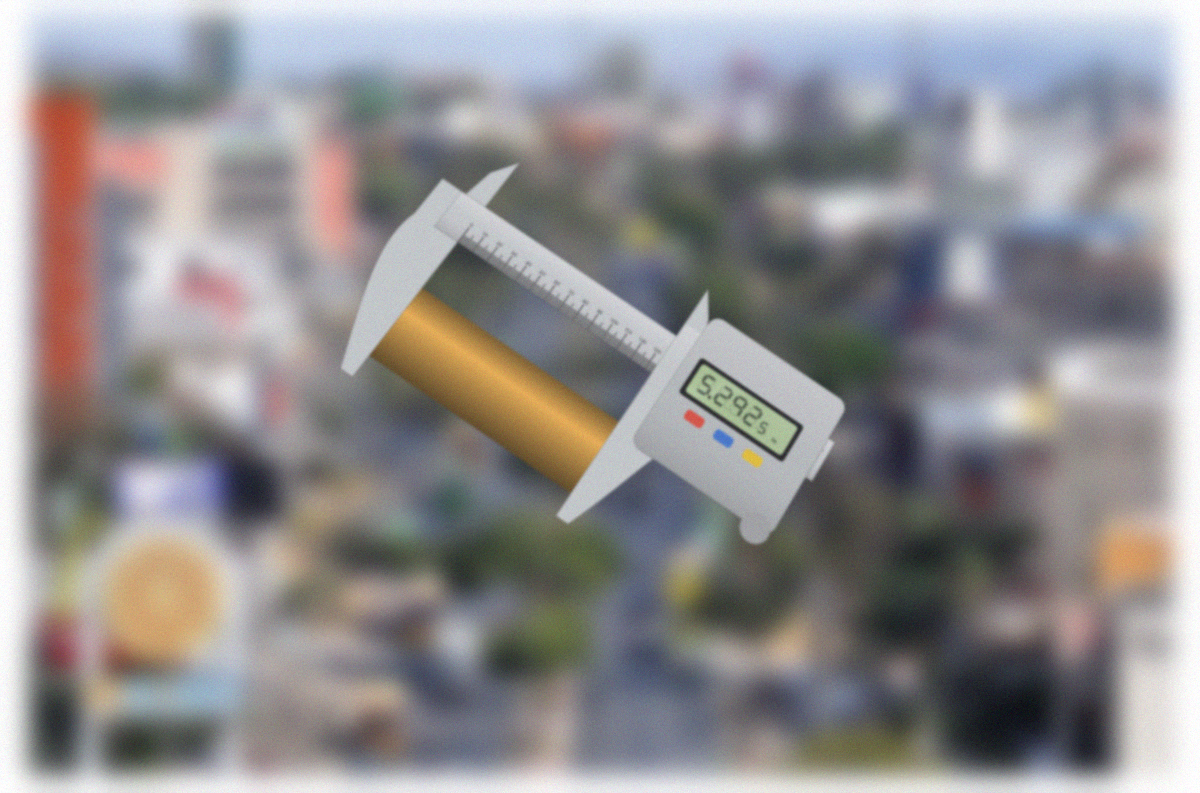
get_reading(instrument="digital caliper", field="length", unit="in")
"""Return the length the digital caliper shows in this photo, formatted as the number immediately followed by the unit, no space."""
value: 5.2925in
